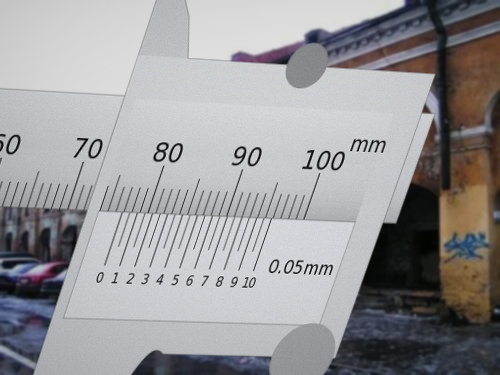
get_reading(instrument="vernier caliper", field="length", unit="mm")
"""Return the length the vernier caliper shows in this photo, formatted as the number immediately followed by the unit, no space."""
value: 76.8mm
